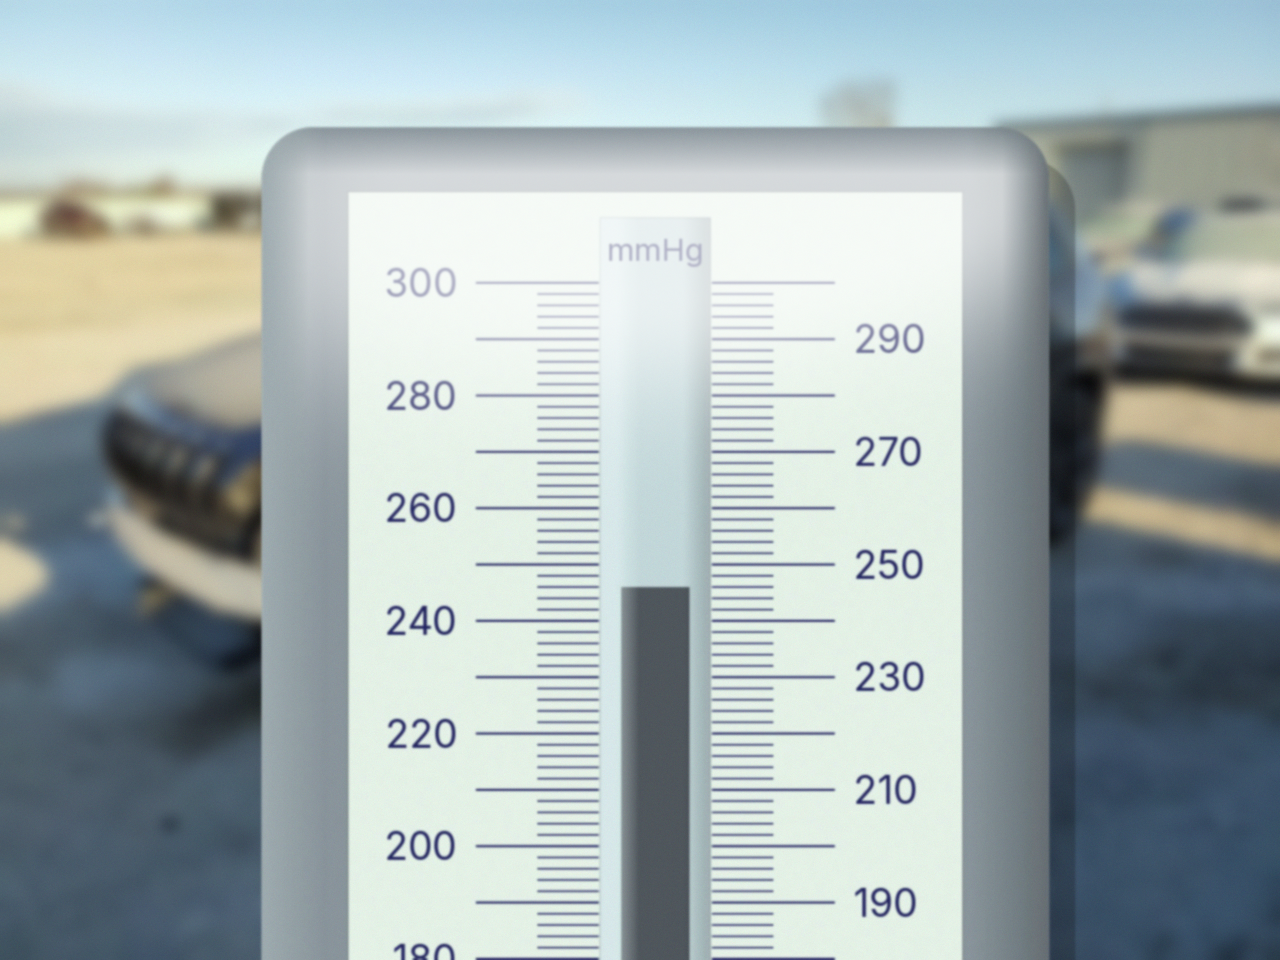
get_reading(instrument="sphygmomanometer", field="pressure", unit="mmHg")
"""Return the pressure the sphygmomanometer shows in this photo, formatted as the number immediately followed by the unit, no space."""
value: 246mmHg
